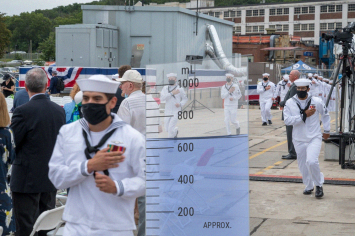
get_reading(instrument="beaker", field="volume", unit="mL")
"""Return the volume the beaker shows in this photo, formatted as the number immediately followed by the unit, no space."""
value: 650mL
